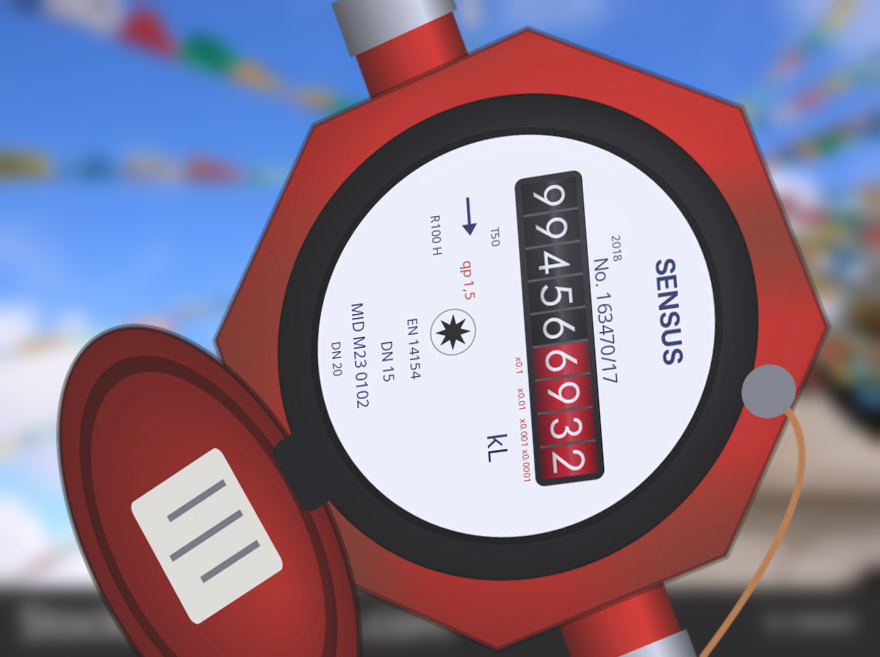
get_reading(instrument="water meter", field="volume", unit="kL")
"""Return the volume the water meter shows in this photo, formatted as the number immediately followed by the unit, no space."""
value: 99456.6932kL
